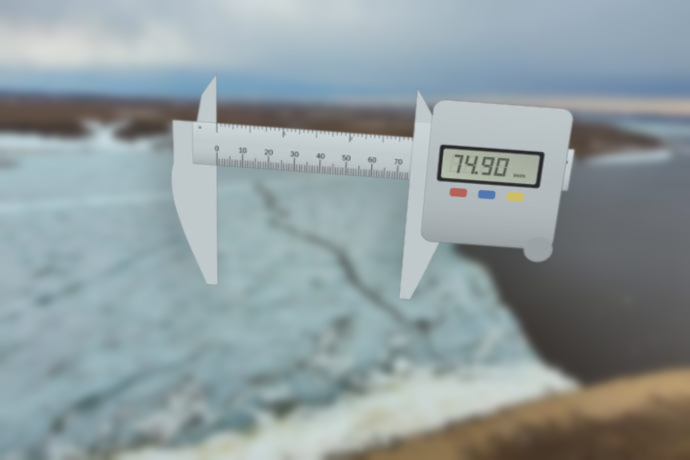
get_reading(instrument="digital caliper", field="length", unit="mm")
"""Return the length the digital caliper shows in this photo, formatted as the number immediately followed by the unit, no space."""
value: 74.90mm
